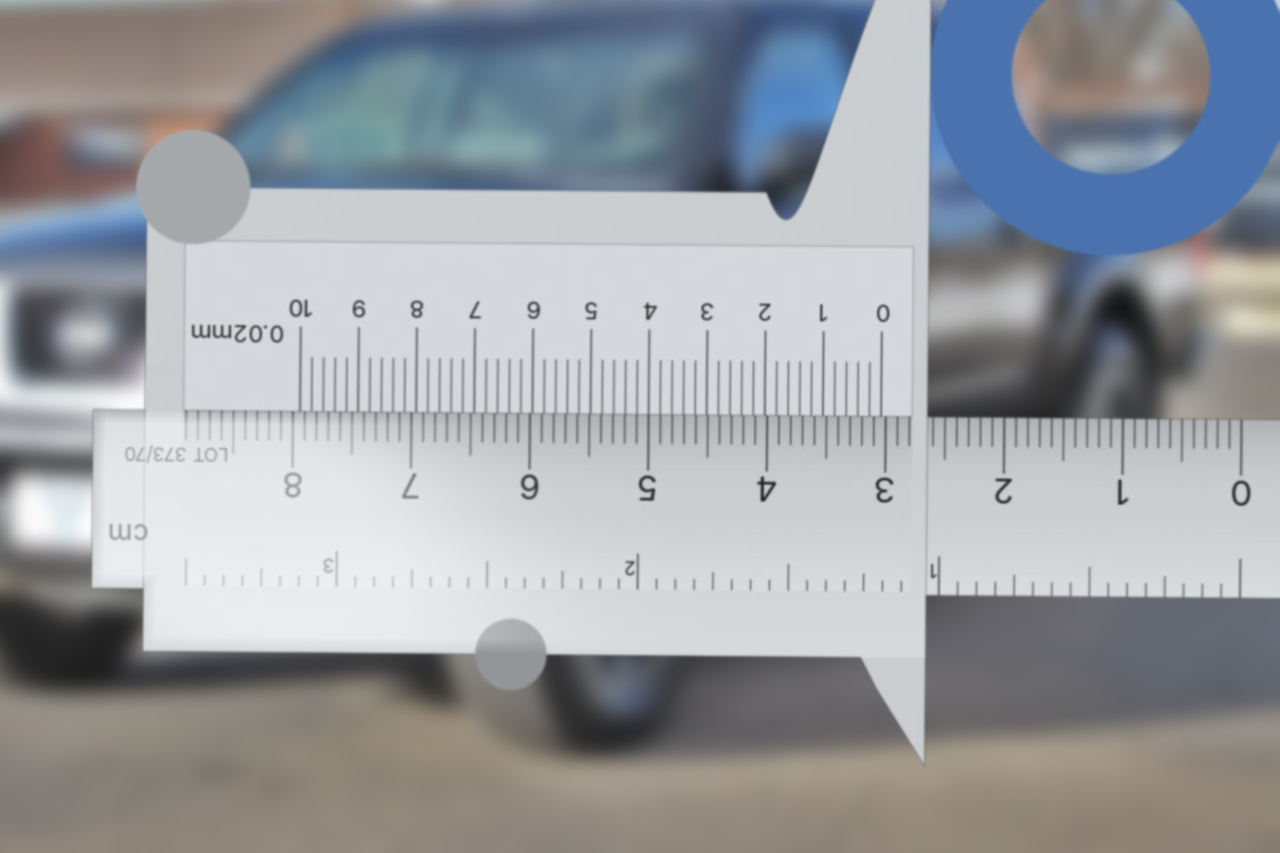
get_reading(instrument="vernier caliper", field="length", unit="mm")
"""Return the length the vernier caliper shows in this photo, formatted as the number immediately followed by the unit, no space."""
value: 30.4mm
